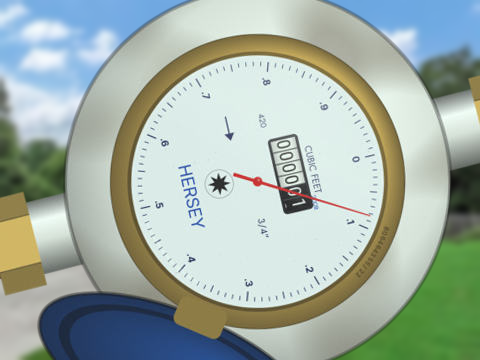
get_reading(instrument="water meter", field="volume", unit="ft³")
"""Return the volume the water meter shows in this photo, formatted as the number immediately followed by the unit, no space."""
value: 1.08ft³
